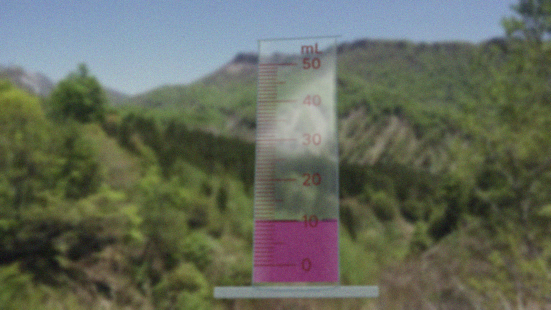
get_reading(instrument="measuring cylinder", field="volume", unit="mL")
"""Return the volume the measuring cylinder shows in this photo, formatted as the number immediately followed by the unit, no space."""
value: 10mL
